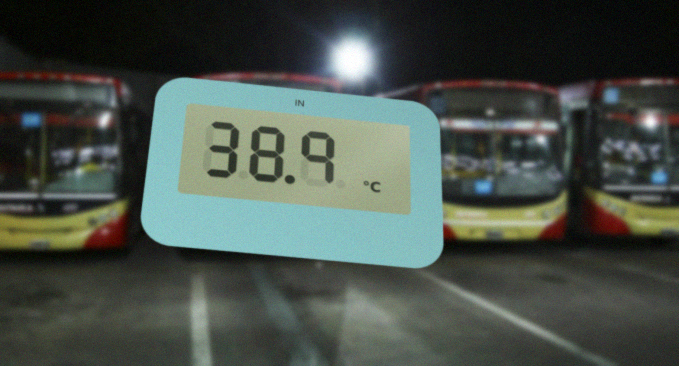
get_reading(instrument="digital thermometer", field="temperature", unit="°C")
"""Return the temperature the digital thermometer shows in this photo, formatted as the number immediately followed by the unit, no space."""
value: 38.9°C
